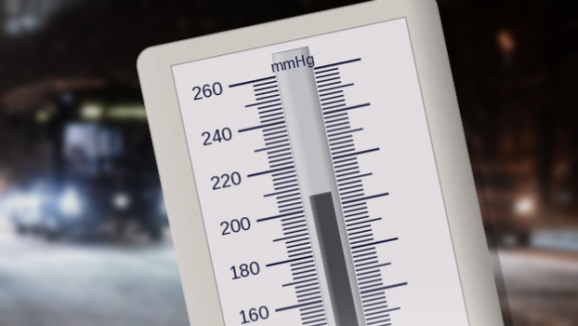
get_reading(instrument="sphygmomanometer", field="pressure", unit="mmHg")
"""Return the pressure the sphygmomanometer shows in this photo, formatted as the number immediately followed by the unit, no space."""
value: 206mmHg
